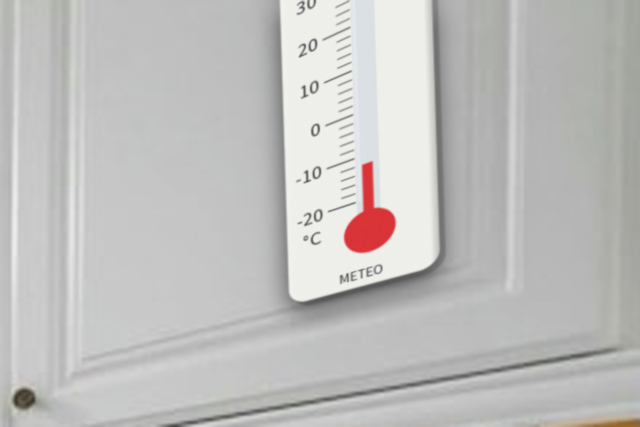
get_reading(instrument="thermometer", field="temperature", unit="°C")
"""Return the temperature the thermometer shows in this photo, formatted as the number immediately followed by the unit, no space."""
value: -12°C
